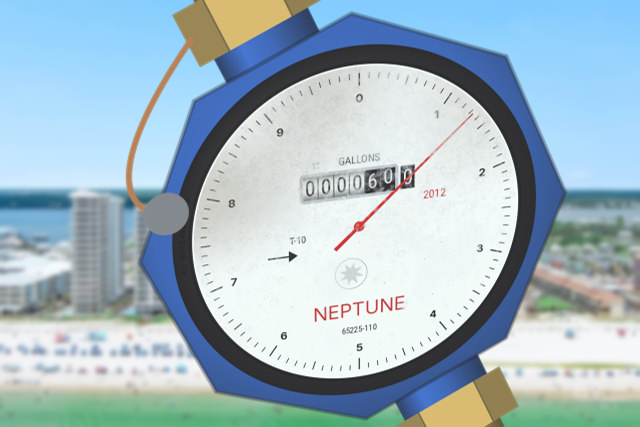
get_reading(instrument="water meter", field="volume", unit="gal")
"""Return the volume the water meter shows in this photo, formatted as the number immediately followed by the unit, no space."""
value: 601.3gal
